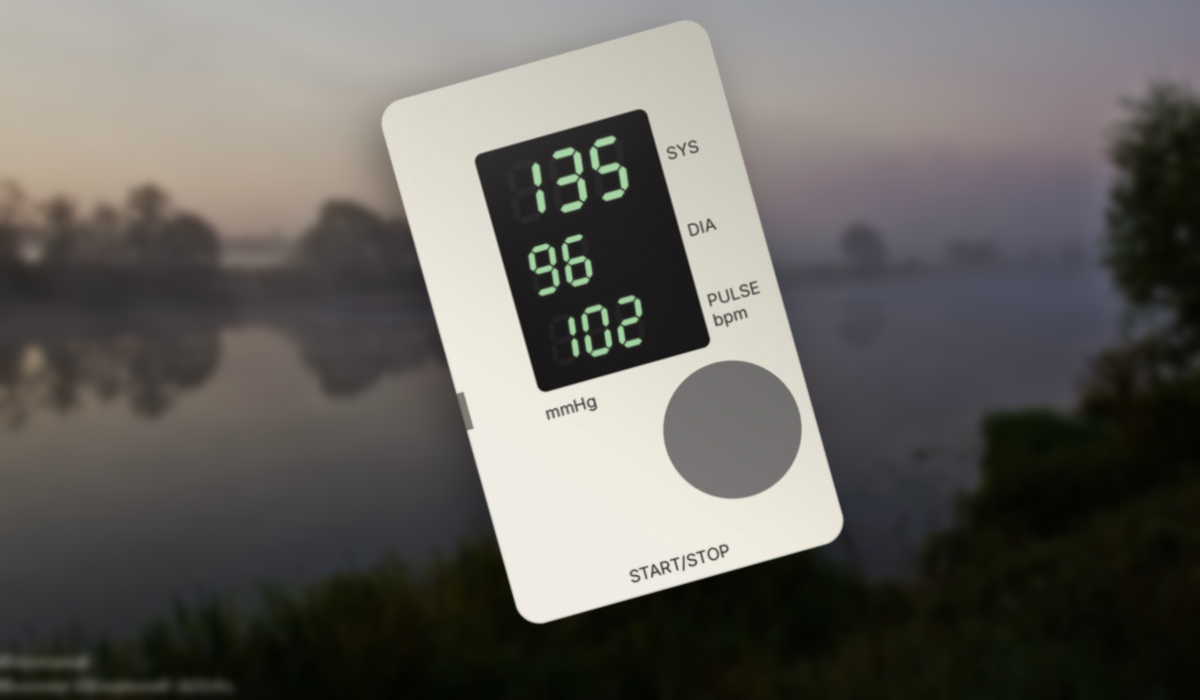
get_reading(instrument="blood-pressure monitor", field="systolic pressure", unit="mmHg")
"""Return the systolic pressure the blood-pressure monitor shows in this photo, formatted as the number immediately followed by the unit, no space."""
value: 135mmHg
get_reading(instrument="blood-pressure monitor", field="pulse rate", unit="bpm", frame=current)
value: 102bpm
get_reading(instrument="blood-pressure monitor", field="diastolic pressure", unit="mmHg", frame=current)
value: 96mmHg
